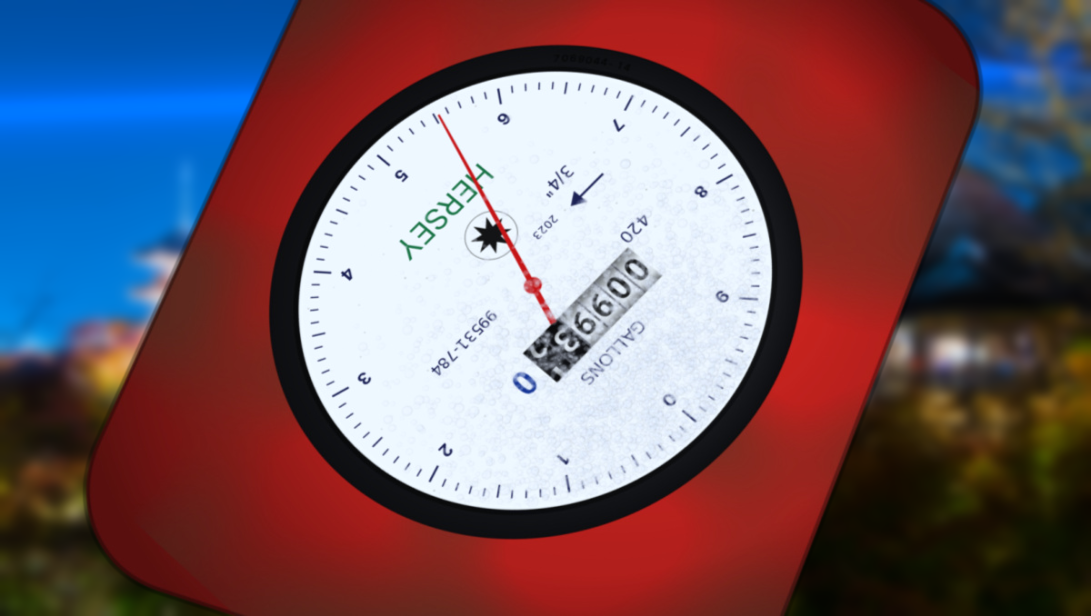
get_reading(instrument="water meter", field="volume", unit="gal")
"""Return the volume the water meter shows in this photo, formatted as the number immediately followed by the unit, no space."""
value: 99315.5gal
